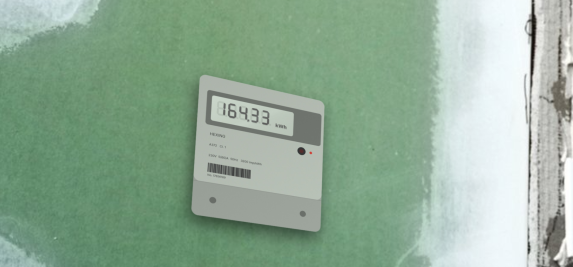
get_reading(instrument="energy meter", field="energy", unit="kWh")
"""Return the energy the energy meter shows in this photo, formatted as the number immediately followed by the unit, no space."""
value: 164.33kWh
